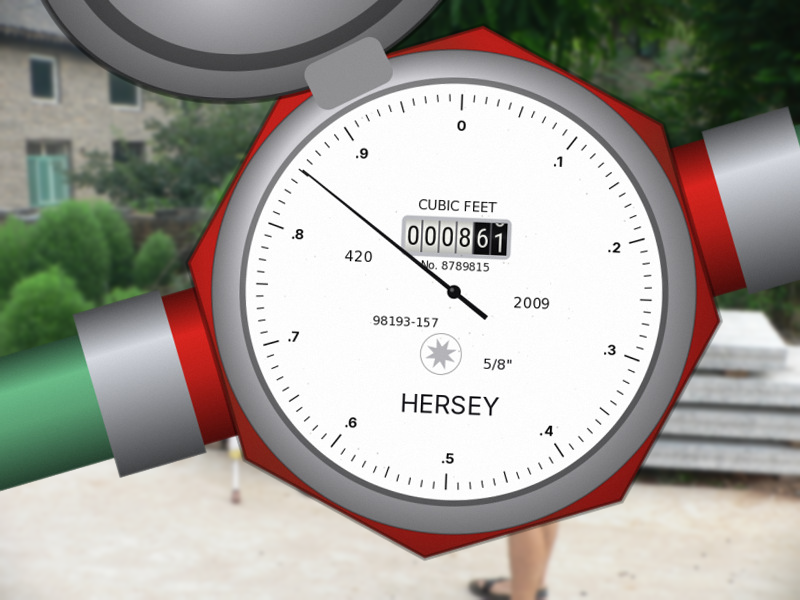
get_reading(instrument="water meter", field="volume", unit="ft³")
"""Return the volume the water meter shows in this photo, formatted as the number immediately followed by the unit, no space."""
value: 860.85ft³
